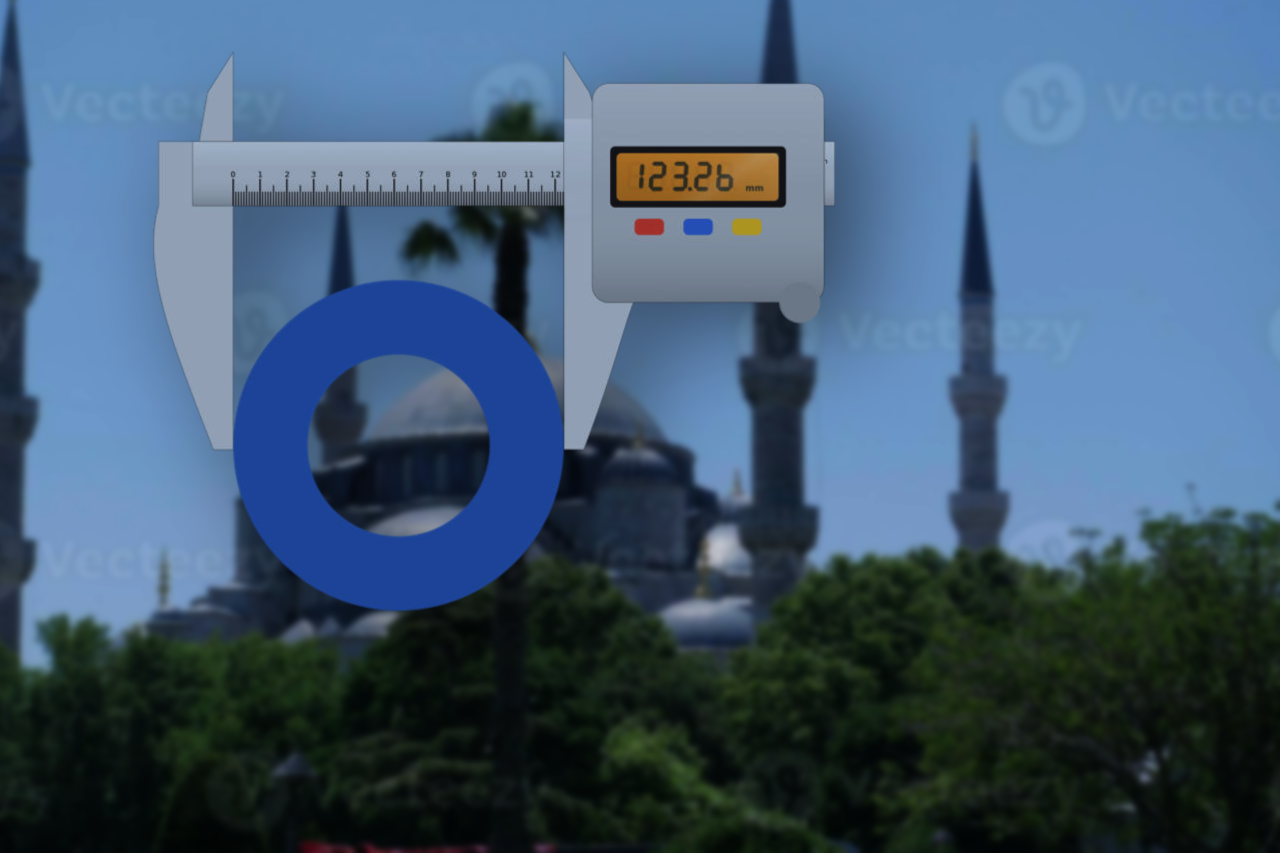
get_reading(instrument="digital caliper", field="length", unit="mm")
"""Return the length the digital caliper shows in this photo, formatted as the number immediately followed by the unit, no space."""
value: 123.26mm
